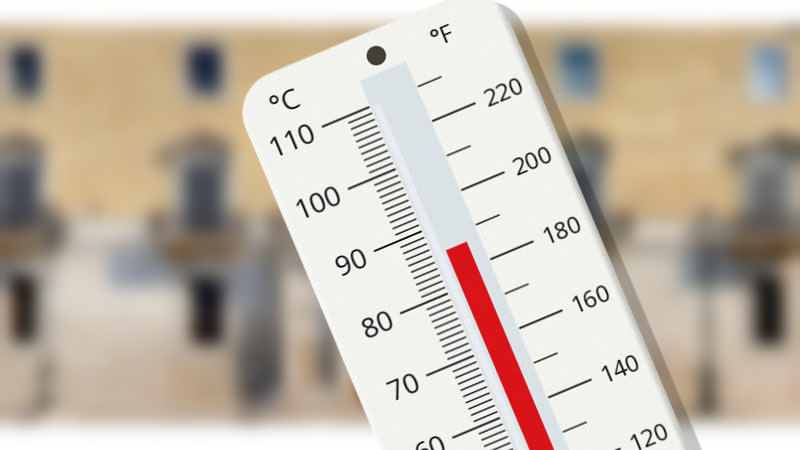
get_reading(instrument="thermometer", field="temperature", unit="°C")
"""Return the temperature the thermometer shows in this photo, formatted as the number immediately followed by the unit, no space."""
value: 86°C
